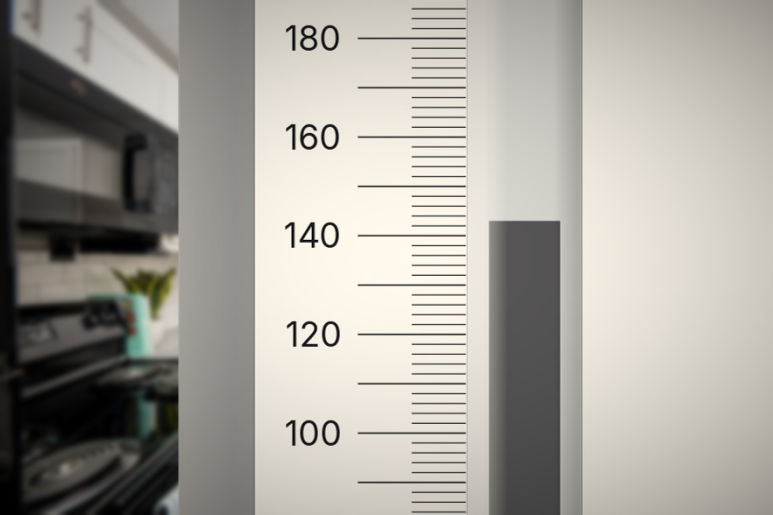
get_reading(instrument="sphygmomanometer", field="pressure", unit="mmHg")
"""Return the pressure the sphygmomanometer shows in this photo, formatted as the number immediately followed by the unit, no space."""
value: 143mmHg
